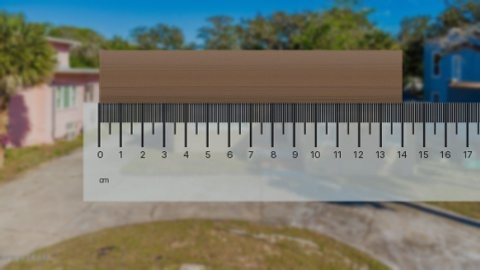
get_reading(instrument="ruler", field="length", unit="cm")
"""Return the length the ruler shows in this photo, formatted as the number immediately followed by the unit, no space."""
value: 14cm
